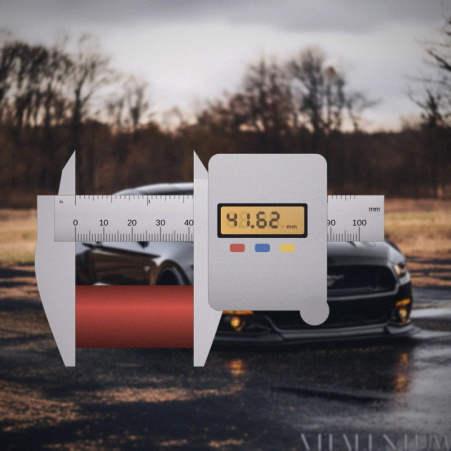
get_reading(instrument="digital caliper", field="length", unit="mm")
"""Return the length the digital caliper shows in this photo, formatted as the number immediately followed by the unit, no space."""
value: 41.62mm
